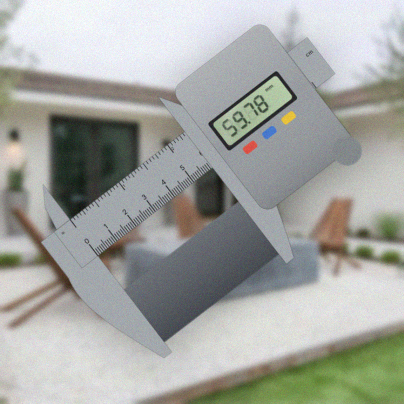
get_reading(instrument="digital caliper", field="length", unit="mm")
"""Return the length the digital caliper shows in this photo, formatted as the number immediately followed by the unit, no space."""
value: 59.78mm
